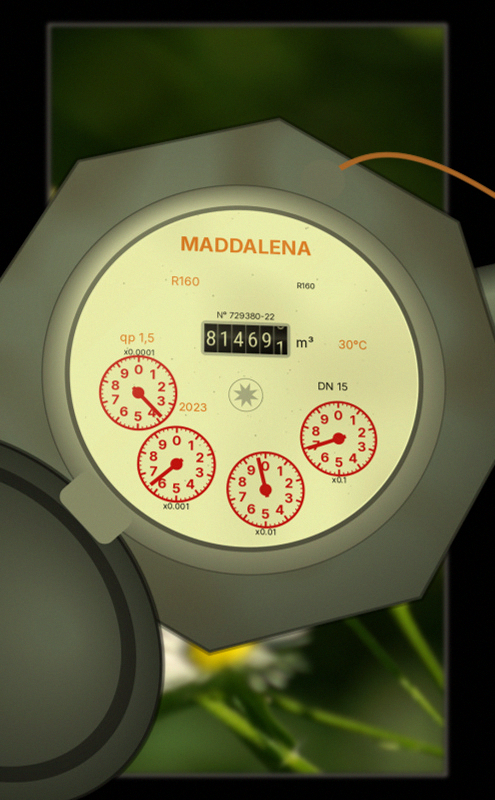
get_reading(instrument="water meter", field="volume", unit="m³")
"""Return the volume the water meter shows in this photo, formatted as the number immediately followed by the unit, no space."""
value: 814690.6963m³
